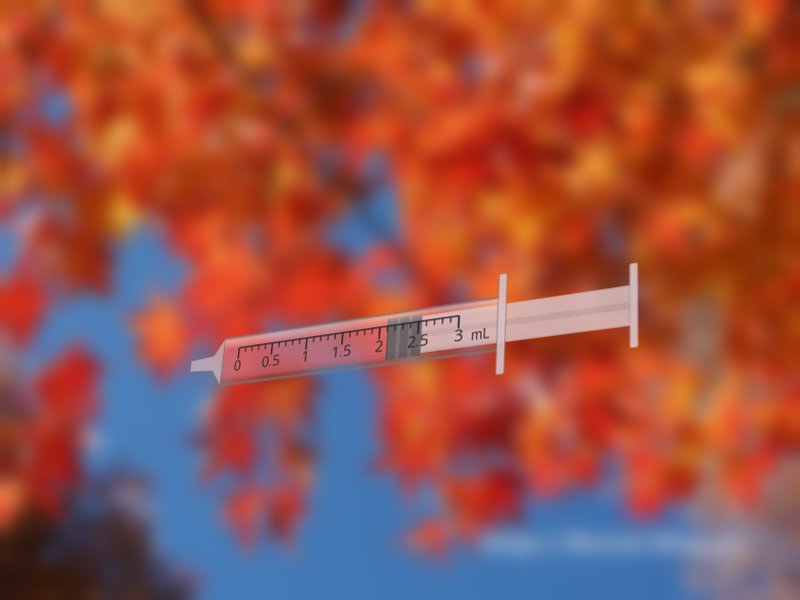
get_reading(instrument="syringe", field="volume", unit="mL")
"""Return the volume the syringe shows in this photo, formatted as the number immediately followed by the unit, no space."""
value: 2.1mL
